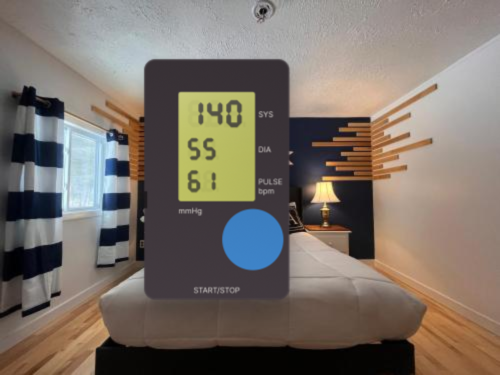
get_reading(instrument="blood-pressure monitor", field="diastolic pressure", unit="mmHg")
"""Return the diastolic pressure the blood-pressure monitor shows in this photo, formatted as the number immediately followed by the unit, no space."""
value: 55mmHg
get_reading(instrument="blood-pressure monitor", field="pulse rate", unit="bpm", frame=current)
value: 61bpm
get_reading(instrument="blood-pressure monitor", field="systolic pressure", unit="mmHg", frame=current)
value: 140mmHg
